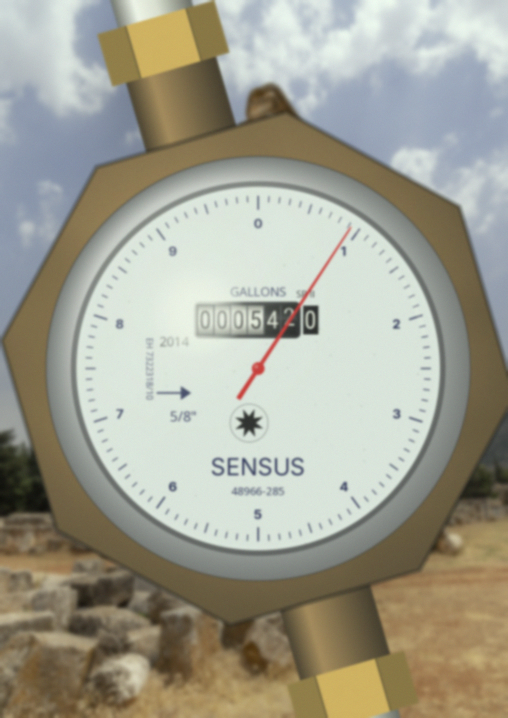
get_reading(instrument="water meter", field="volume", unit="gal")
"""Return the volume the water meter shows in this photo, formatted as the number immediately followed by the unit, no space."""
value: 5420.9gal
